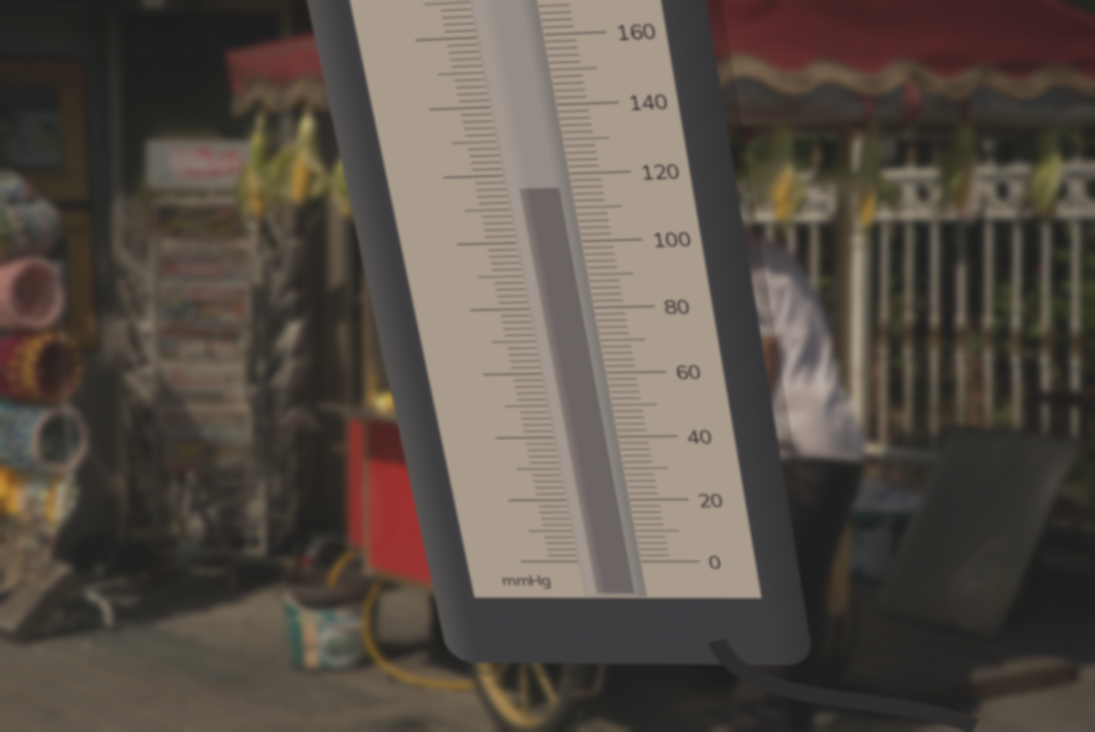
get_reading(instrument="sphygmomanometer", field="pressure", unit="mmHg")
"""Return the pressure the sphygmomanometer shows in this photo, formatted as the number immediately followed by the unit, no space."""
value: 116mmHg
